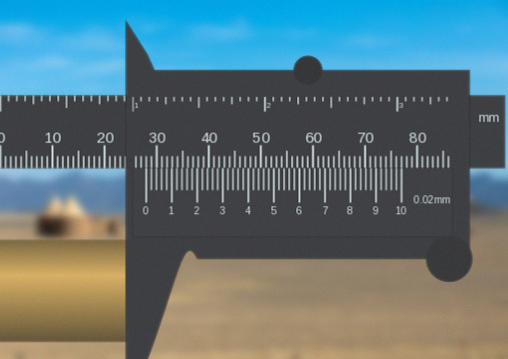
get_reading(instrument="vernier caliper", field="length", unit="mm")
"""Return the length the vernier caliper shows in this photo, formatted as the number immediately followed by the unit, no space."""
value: 28.0mm
